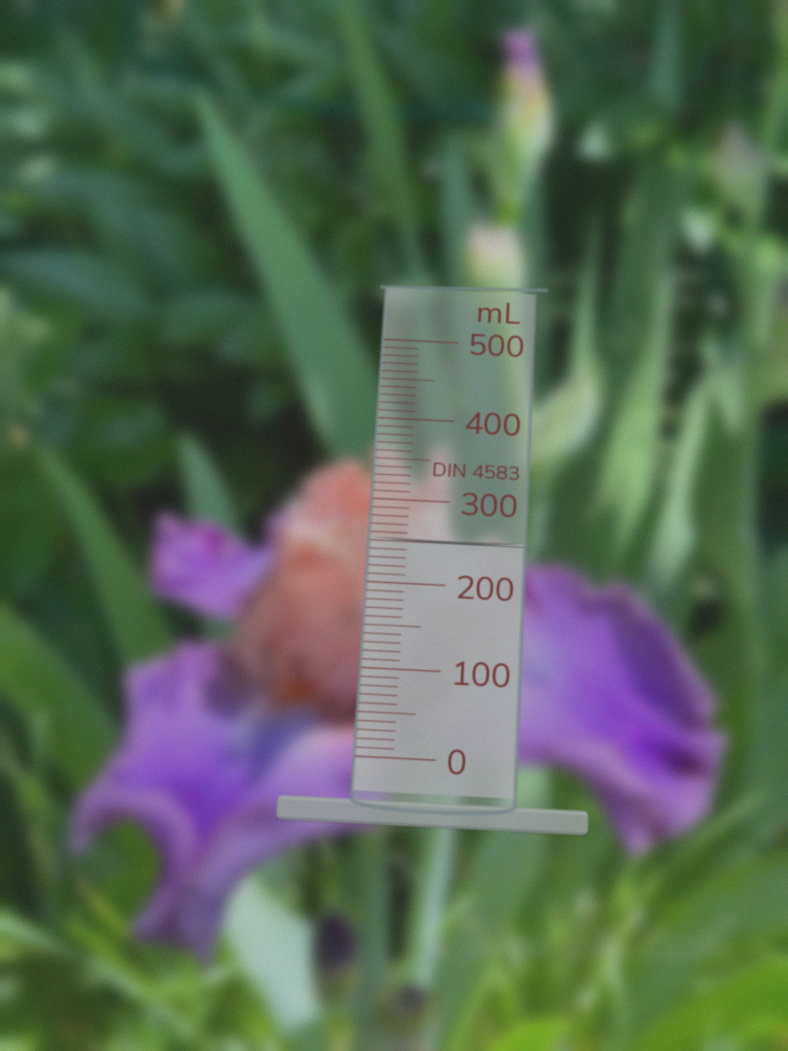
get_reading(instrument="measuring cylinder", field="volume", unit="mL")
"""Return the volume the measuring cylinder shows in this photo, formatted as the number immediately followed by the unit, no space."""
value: 250mL
